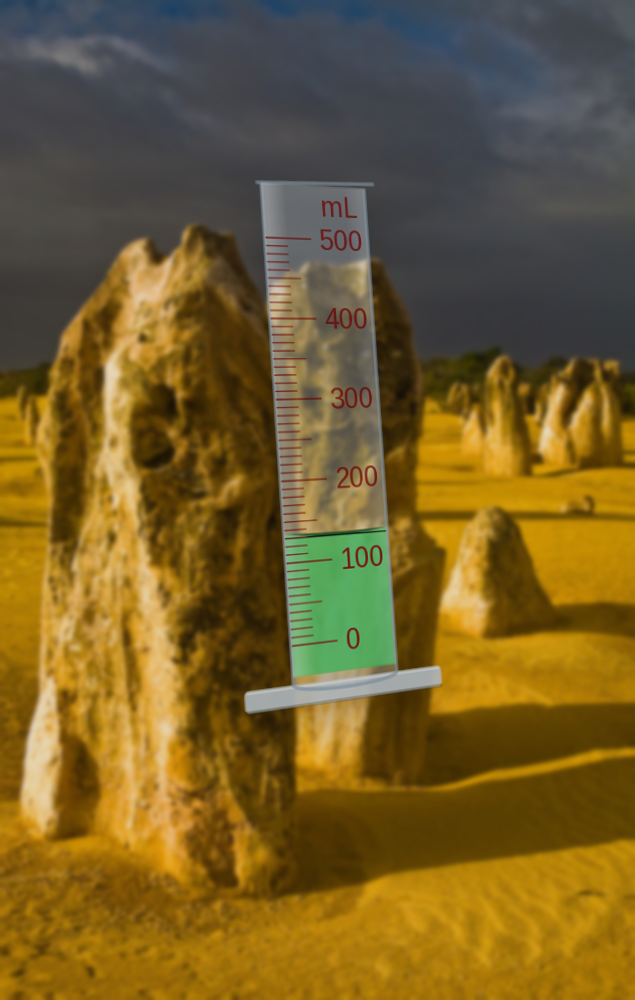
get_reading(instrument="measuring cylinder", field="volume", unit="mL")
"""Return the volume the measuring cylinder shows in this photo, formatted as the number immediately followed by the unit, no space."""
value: 130mL
